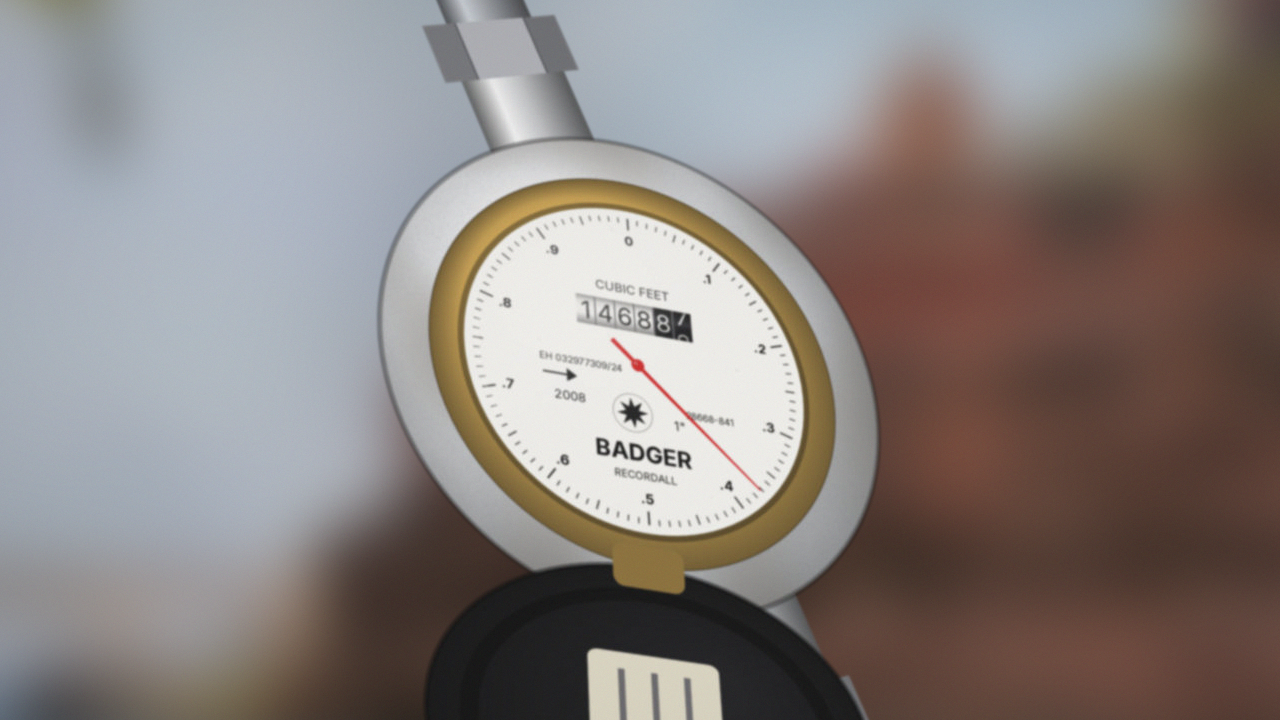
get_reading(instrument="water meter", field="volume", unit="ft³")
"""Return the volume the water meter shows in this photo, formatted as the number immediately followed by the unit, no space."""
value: 146887.37ft³
